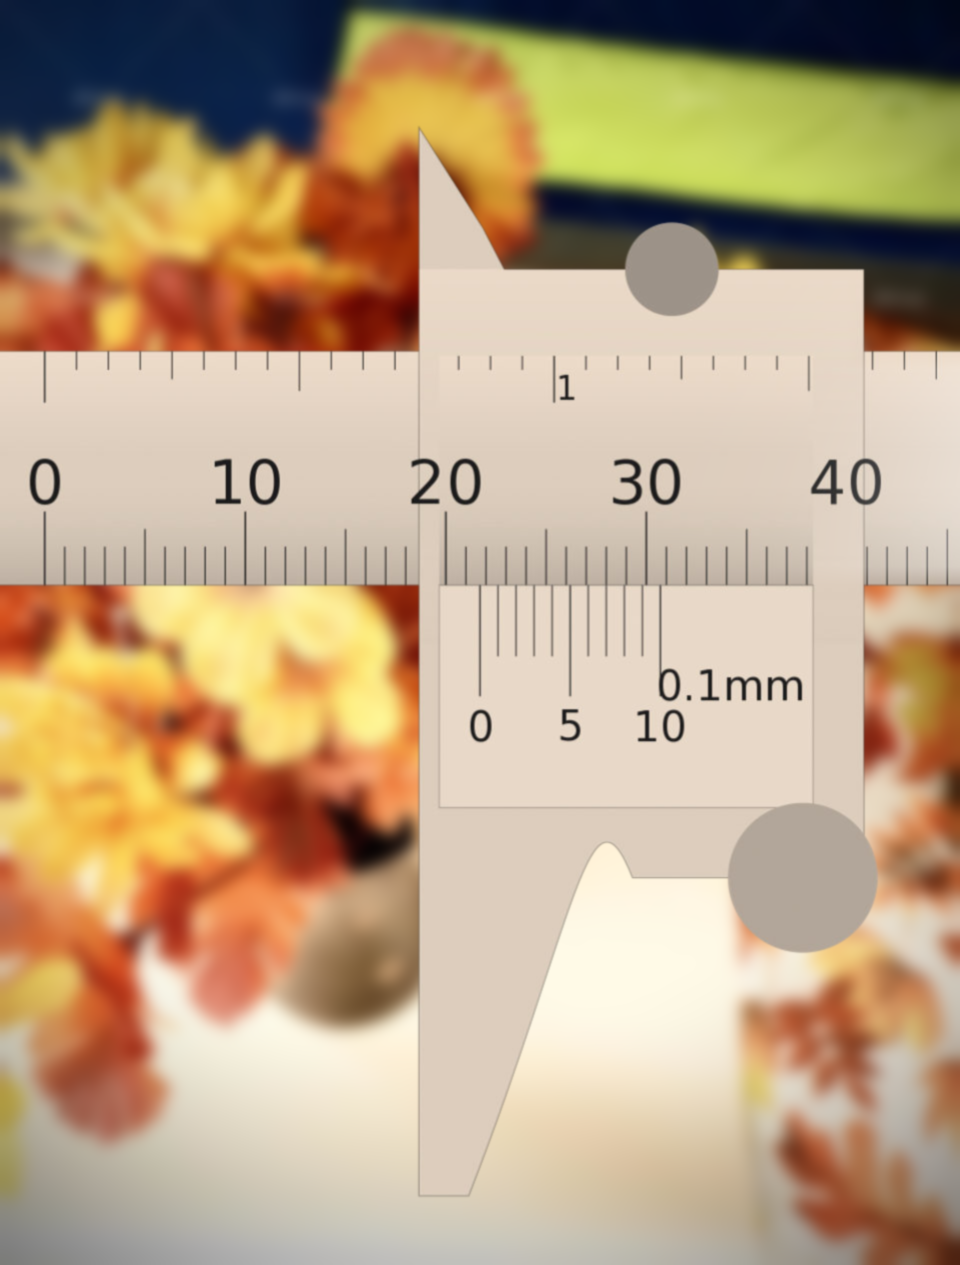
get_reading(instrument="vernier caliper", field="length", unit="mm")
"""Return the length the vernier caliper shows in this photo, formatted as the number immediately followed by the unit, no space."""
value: 21.7mm
